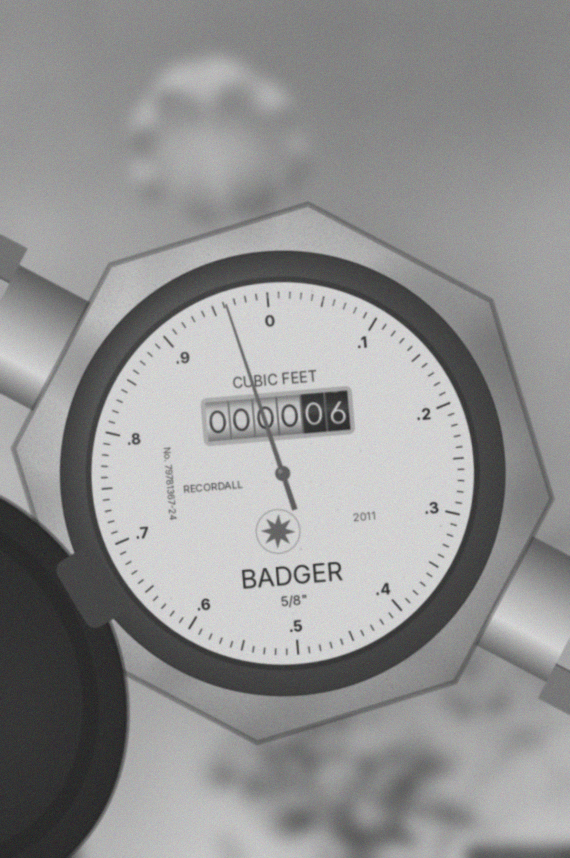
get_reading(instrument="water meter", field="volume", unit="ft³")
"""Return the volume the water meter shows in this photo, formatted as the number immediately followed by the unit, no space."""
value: 5.96ft³
